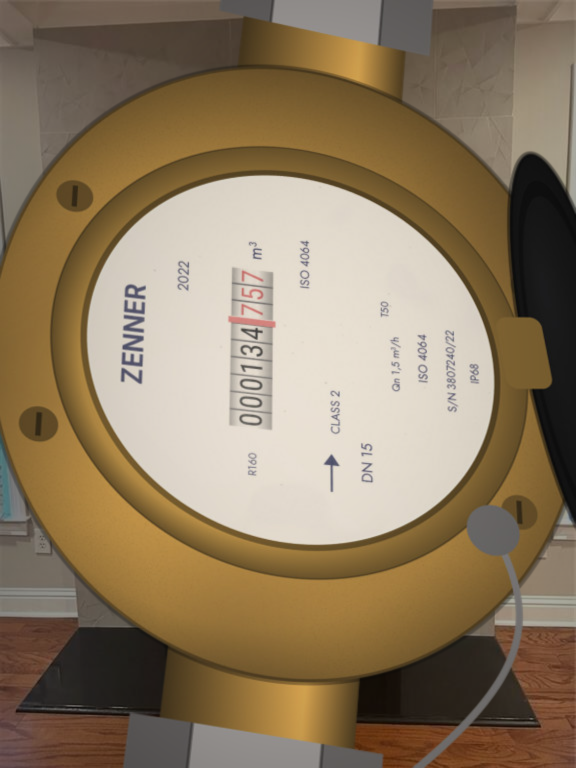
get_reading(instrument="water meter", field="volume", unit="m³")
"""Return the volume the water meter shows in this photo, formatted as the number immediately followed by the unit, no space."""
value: 134.757m³
